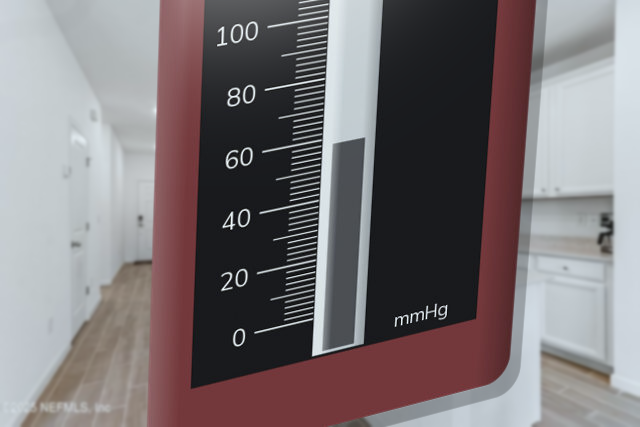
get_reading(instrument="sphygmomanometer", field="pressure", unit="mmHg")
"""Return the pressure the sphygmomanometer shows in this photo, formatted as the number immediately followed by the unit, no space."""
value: 58mmHg
